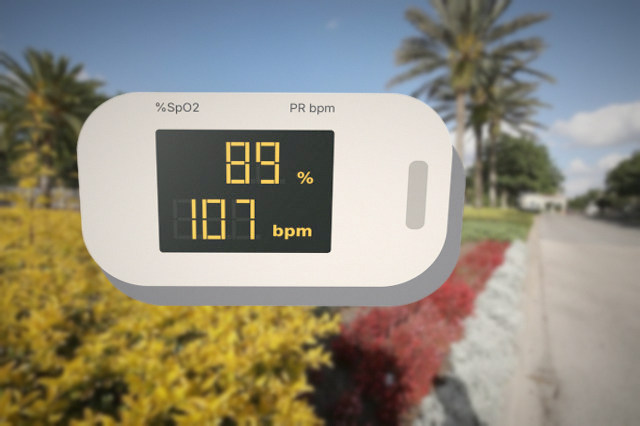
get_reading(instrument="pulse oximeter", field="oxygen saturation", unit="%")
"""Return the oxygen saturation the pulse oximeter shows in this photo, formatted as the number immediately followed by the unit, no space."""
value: 89%
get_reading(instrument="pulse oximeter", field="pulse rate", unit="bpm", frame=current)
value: 107bpm
